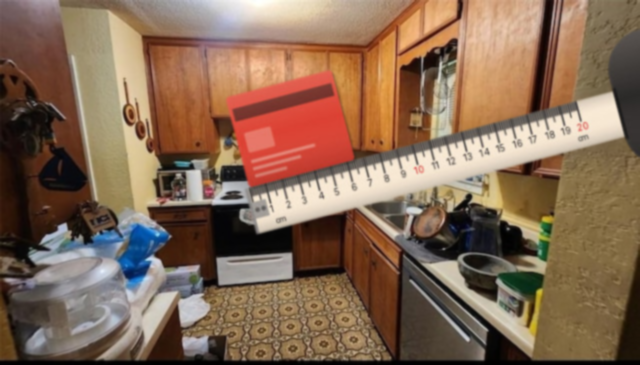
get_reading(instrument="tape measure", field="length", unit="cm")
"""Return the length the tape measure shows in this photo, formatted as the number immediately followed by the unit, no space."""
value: 6.5cm
